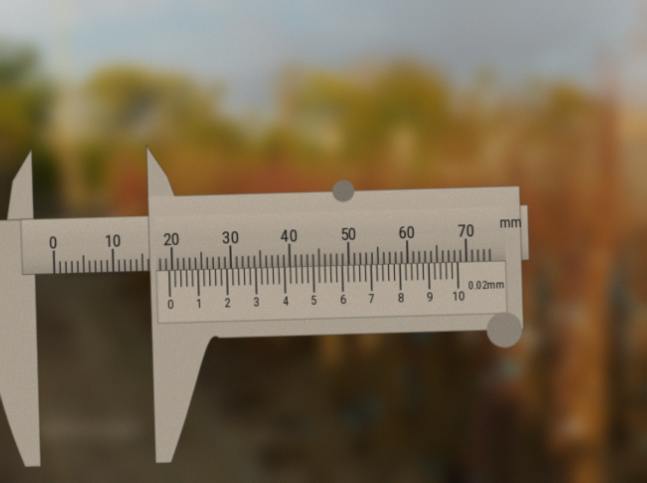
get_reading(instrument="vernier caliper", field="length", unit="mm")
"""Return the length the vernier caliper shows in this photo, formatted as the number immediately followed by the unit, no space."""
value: 19.5mm
